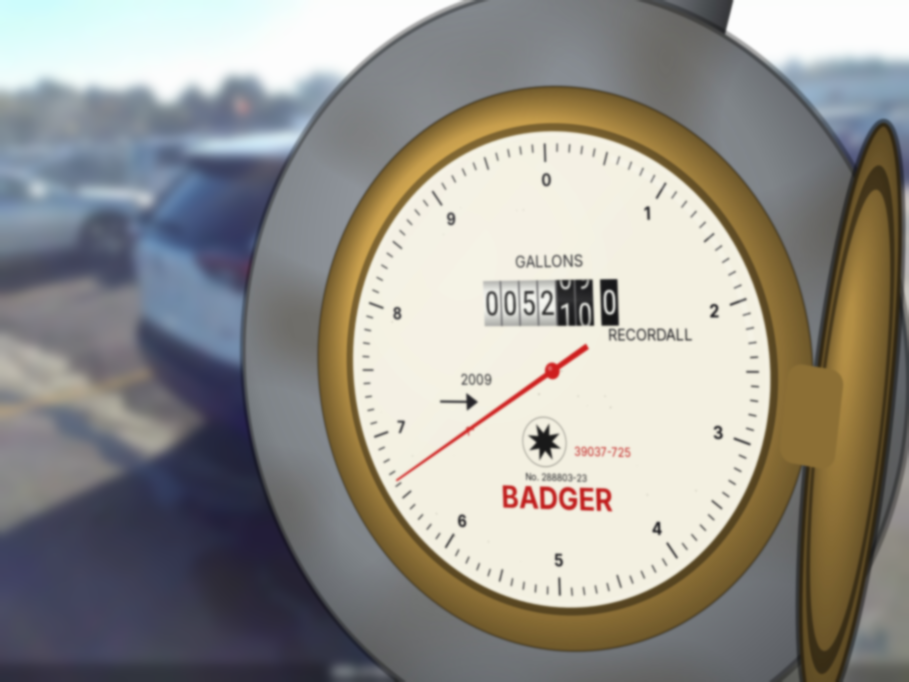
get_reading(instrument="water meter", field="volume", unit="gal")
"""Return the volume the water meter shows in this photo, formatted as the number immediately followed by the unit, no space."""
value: 52096.6gal
